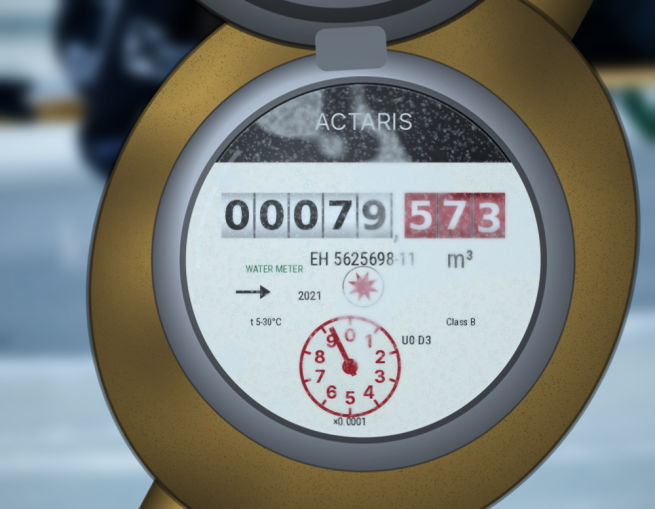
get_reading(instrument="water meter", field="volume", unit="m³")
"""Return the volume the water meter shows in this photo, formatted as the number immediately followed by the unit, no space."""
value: 79.5729m³
